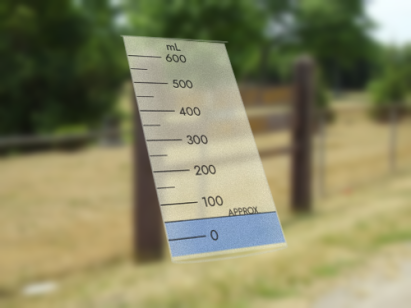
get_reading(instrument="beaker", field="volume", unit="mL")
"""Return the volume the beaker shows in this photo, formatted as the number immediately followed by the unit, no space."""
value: 50mL
